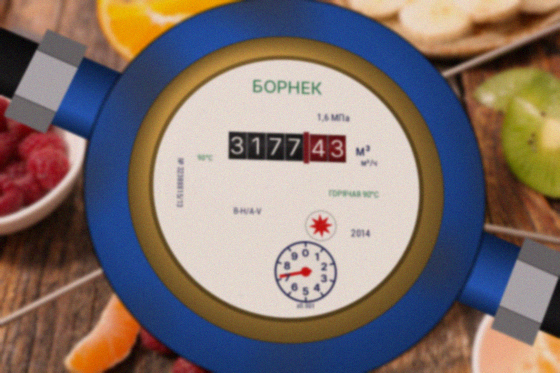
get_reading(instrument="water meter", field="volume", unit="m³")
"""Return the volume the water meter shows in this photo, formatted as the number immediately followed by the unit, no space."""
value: 3177.437m³
